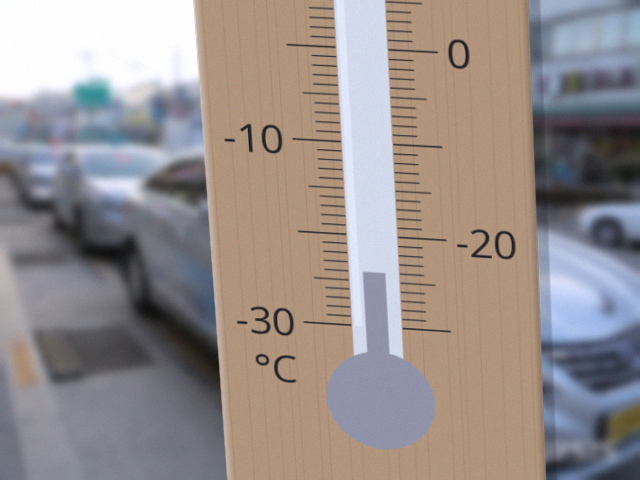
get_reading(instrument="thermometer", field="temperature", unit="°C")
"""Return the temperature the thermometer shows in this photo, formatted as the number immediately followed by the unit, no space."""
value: -24°C
